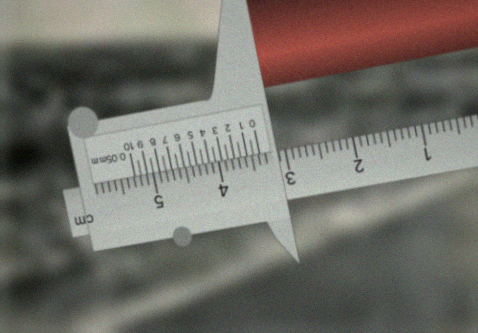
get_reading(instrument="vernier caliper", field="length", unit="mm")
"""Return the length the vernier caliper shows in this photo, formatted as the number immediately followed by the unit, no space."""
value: 33.8mm
